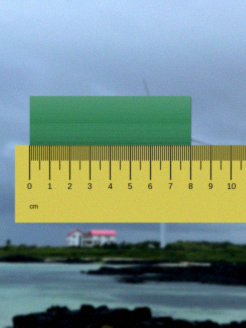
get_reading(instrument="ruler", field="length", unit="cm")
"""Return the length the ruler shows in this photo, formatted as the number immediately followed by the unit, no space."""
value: 8cm
